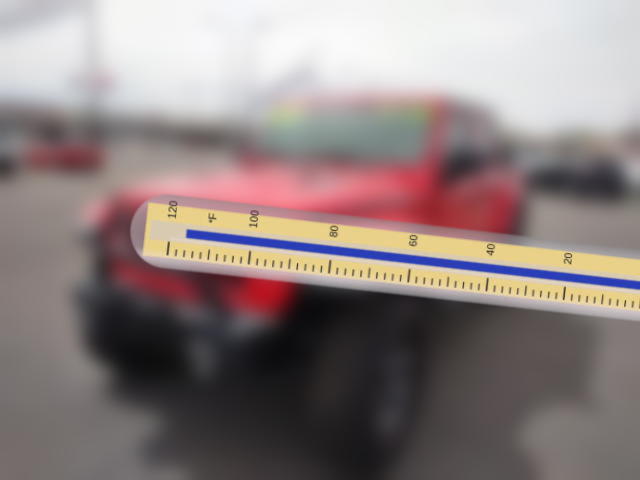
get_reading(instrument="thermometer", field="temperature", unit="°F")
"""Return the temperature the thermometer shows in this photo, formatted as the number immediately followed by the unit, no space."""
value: 116°F
